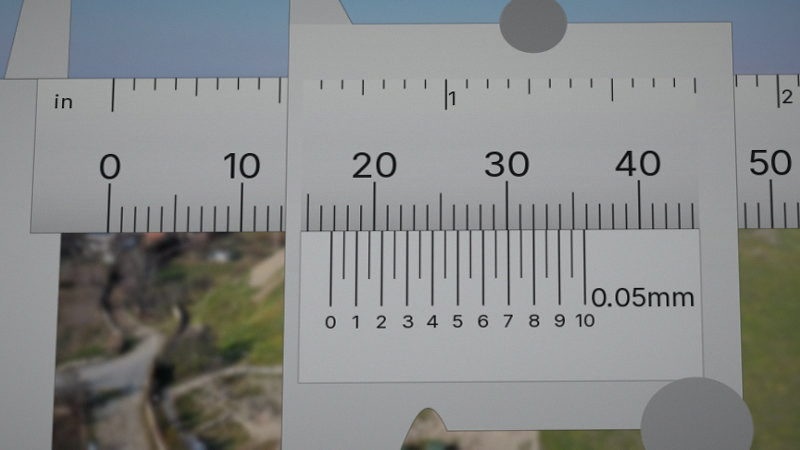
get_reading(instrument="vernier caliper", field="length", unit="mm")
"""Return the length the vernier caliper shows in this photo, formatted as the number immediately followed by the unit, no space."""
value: 16.8mm
